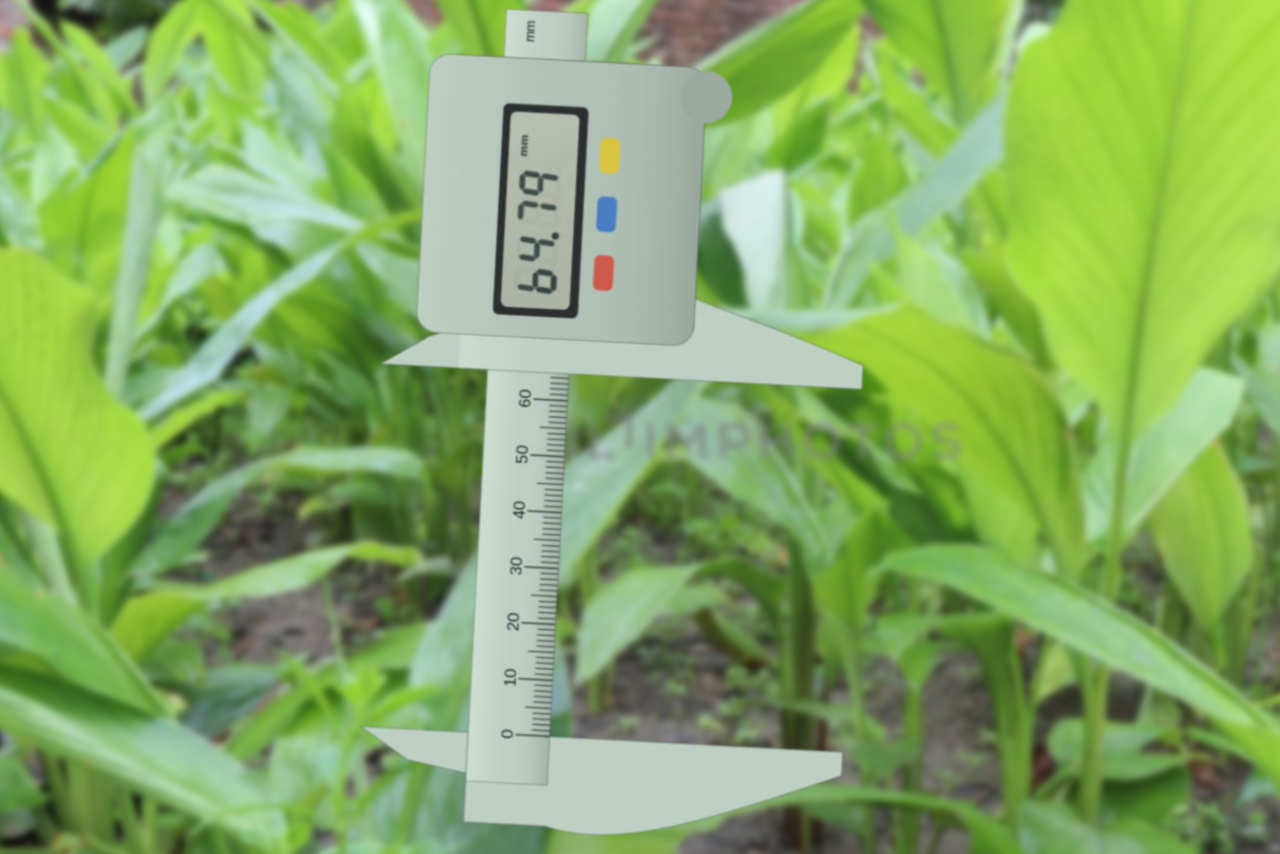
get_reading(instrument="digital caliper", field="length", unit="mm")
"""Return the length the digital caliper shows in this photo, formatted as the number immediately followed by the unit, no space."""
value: 64.79mm
